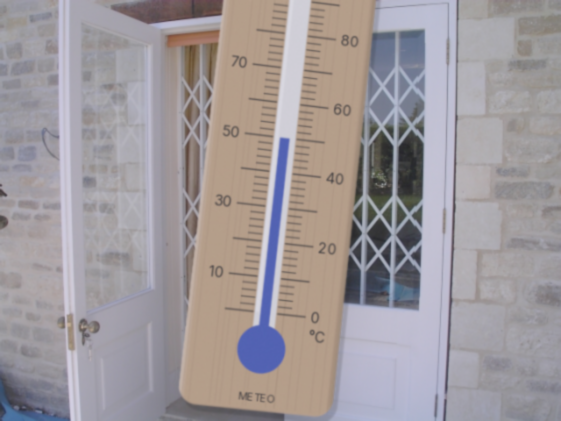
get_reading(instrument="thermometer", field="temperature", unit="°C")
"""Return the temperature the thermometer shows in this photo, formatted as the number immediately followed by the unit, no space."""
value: 50°C
